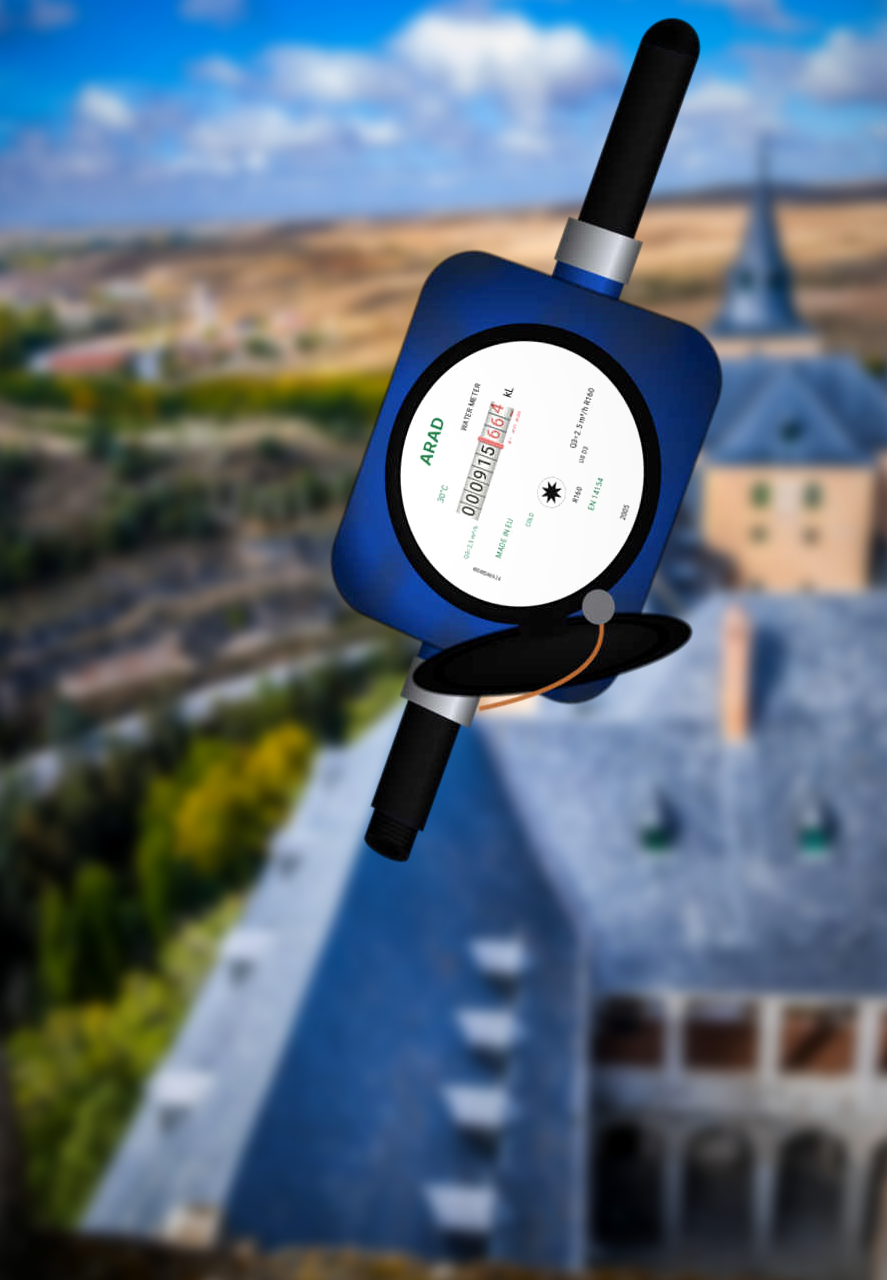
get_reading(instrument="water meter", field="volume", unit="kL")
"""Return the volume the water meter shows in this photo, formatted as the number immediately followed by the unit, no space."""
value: 915.664kL
